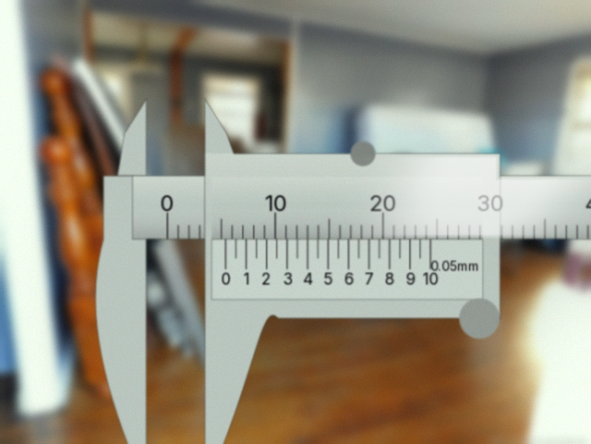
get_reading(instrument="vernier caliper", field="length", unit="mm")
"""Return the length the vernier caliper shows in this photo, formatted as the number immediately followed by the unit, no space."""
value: 5.4mm
